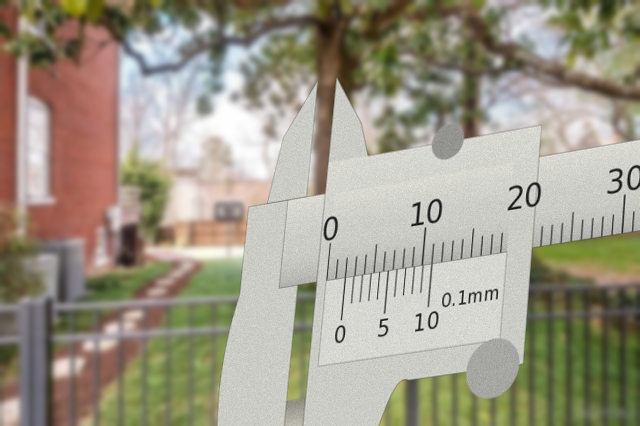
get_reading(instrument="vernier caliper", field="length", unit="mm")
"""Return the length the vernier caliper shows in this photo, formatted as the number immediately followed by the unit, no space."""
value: 2.0mm
